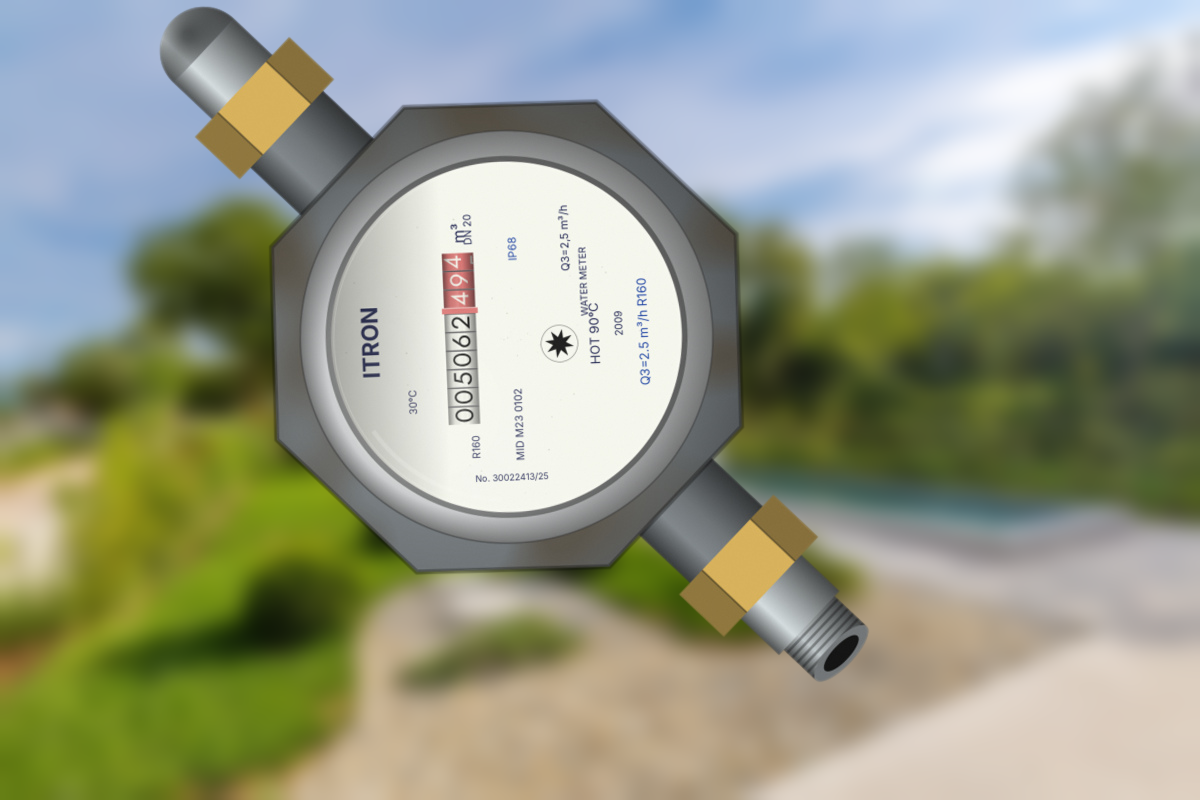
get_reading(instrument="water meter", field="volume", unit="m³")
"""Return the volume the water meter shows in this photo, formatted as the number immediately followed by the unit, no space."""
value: 5062.494m³
